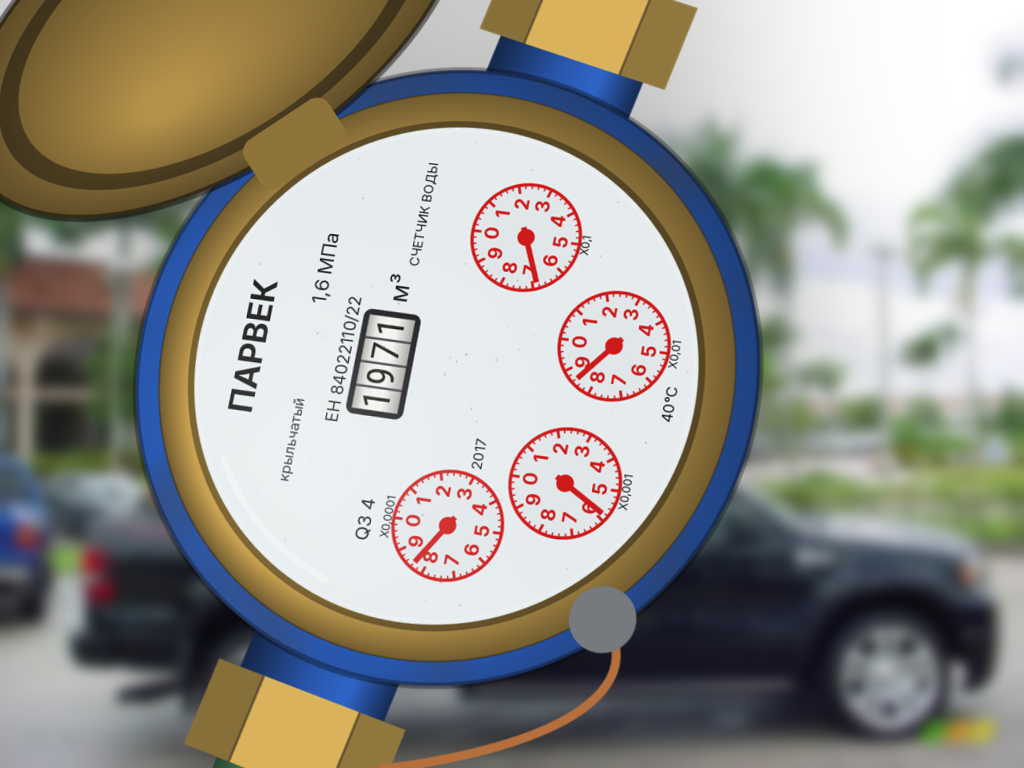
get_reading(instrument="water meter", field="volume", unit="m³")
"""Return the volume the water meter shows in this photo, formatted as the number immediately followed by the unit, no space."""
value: 1971.6858m³
